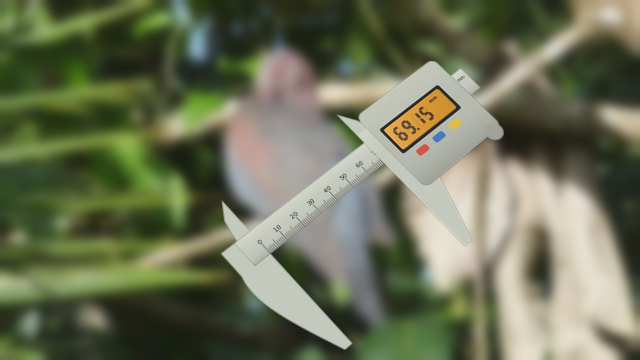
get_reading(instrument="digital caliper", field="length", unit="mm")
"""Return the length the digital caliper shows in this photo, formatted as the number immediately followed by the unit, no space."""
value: 69.15mm
